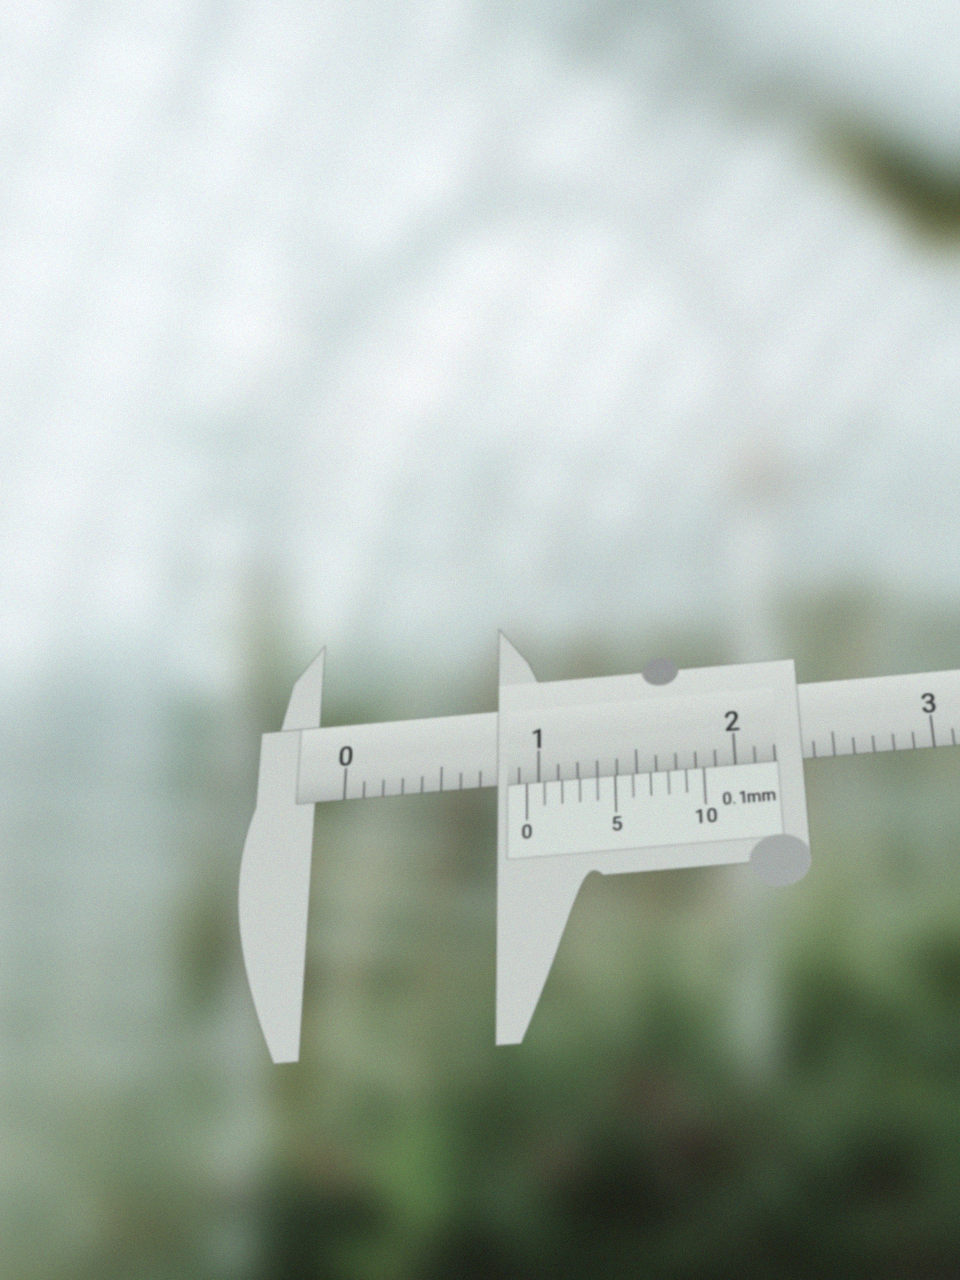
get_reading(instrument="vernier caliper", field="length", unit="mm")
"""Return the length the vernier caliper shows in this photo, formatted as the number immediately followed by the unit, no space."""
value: 9.4mm
